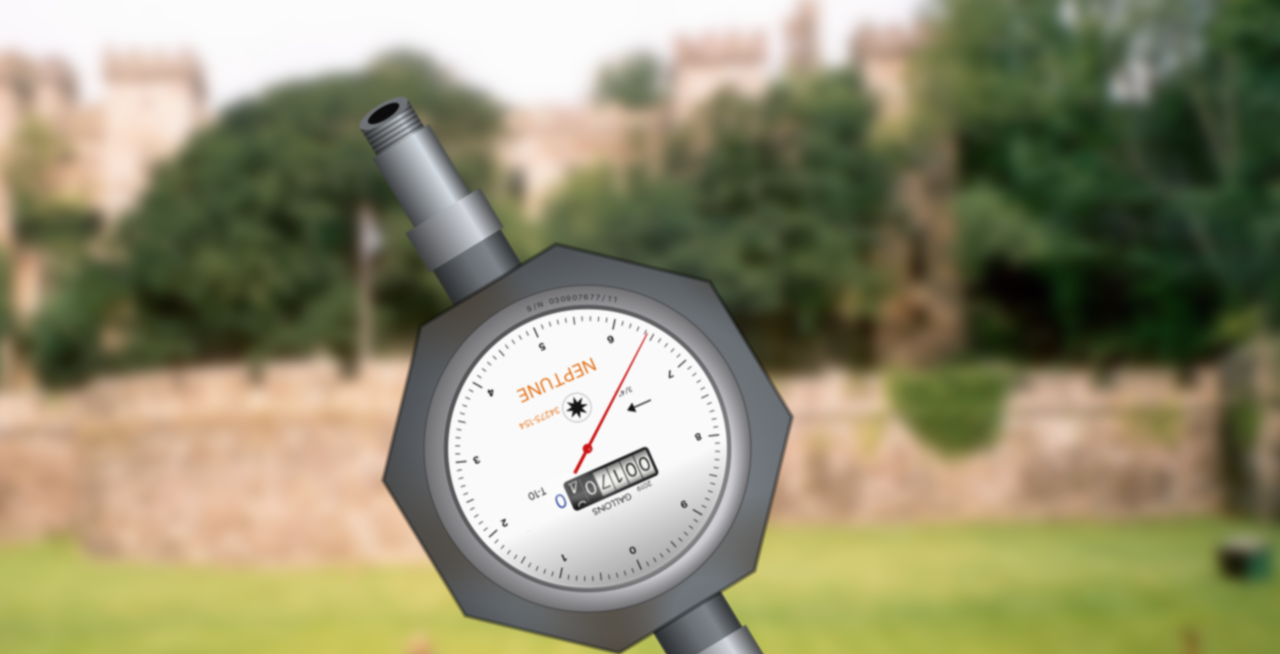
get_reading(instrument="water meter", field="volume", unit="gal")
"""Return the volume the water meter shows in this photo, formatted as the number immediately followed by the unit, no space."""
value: 17036.4gal
